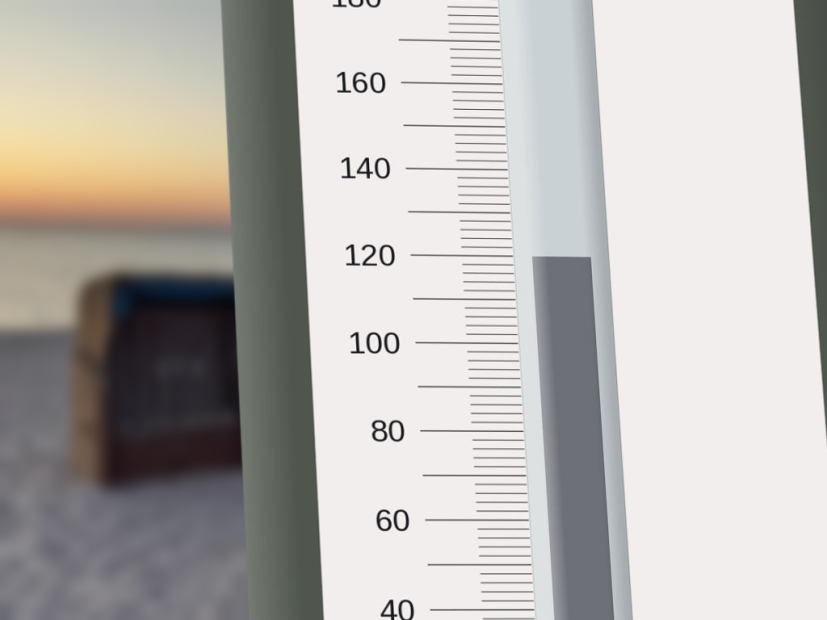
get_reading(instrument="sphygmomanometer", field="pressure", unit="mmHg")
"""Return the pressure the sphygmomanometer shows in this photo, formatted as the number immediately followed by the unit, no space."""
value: 120mmHg
